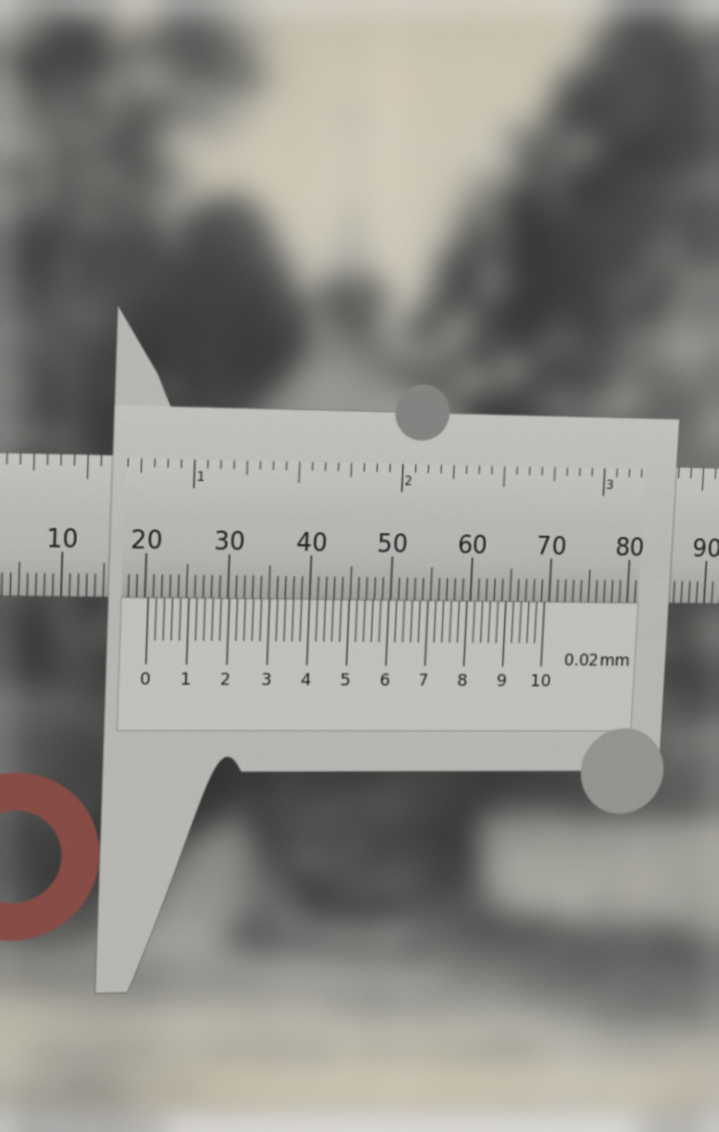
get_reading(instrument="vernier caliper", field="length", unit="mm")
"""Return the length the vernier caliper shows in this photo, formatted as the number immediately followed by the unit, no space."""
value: 20.4mm
